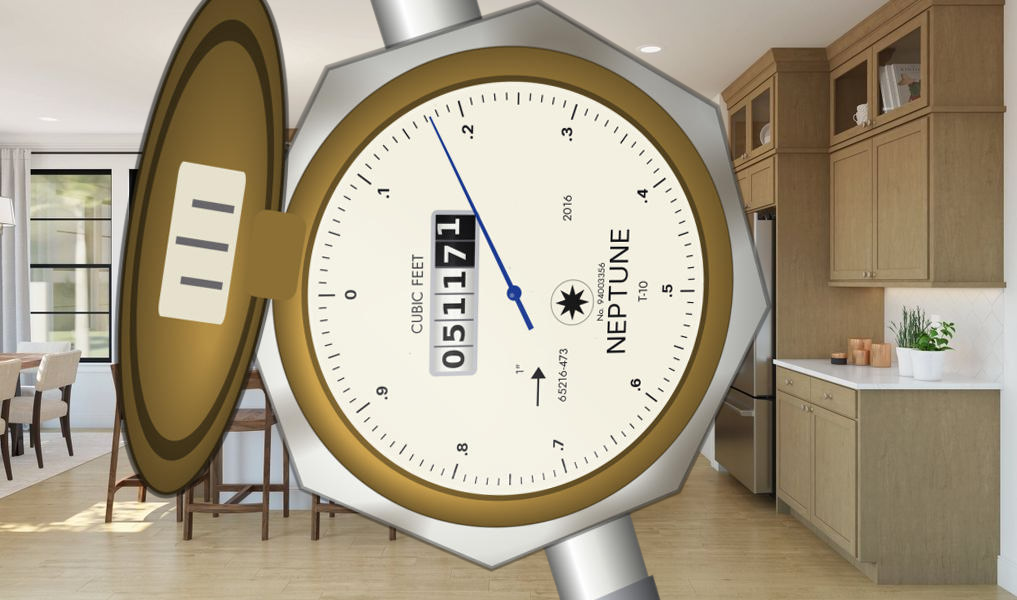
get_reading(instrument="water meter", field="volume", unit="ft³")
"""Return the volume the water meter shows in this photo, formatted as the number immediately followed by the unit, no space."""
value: 51171.17ft³
